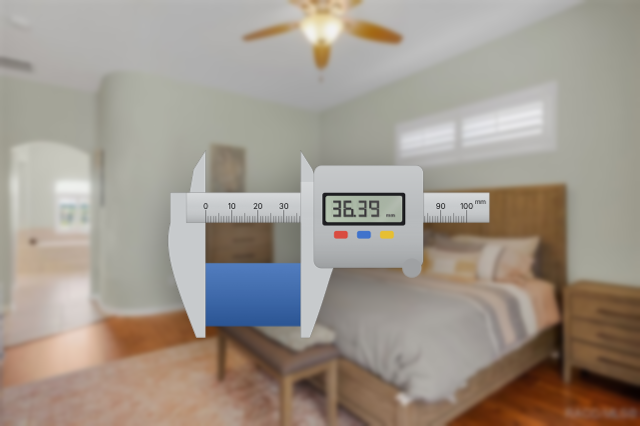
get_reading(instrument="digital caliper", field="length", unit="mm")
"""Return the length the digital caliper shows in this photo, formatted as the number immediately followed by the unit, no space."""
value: 36.39mm
